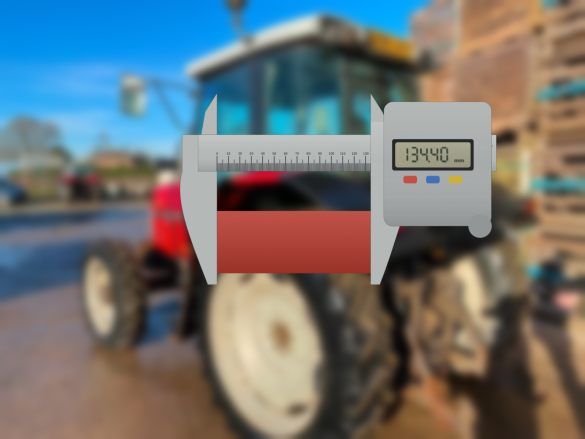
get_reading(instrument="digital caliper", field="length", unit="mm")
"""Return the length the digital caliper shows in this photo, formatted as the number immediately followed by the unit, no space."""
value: 134.40mm
